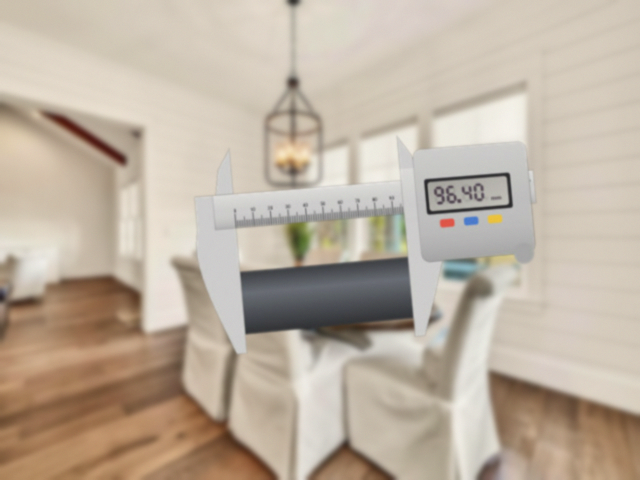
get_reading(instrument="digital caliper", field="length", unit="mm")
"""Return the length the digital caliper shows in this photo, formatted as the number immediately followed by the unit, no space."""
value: 96.40mm
